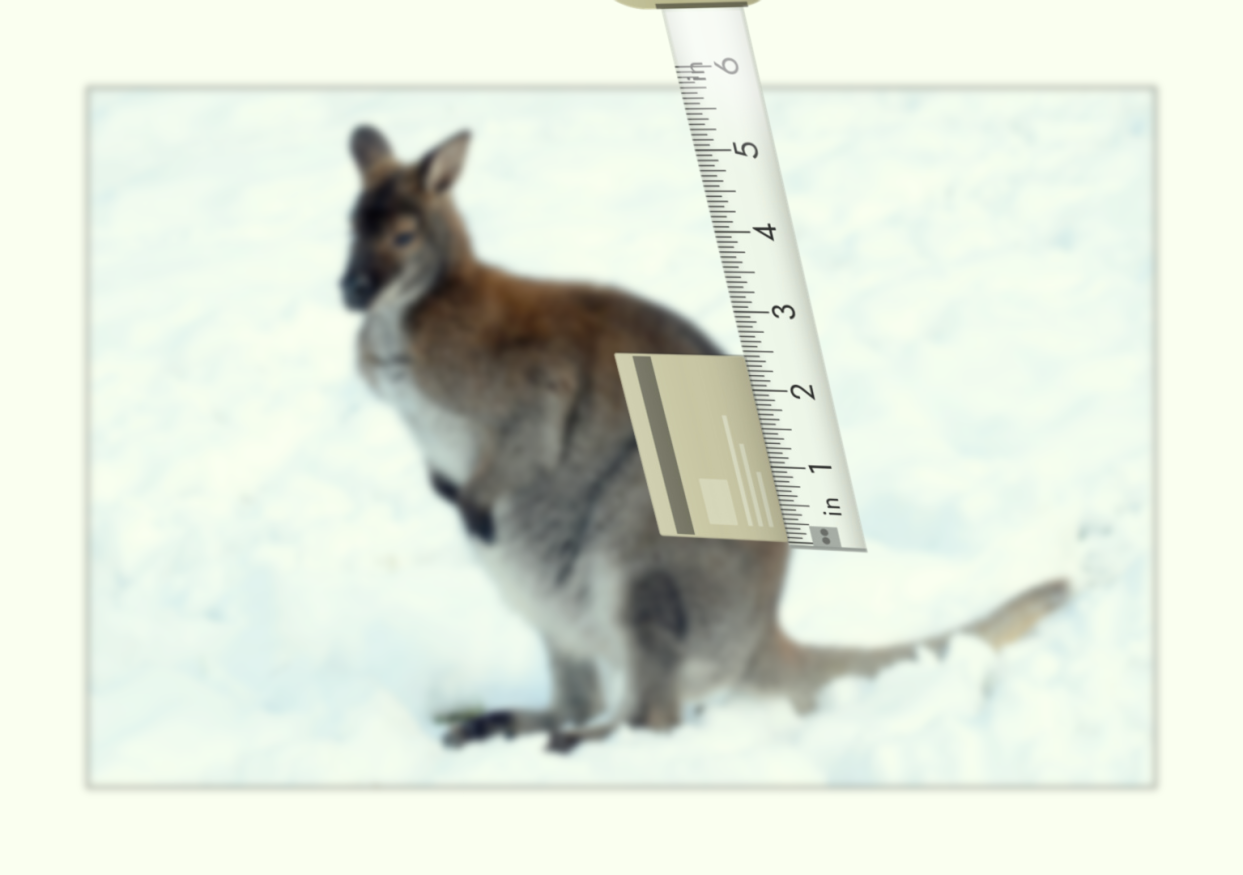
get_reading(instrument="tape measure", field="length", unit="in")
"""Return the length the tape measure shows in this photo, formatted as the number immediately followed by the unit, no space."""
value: 2.4375in
